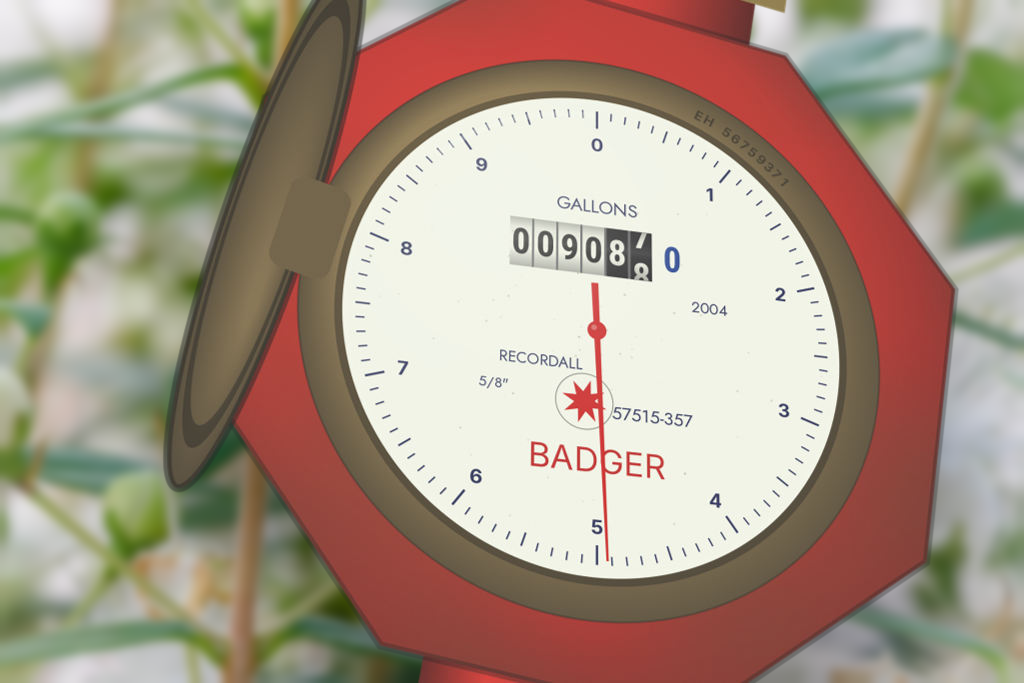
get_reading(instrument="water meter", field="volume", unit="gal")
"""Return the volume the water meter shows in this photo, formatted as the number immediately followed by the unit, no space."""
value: 90874.9gal
